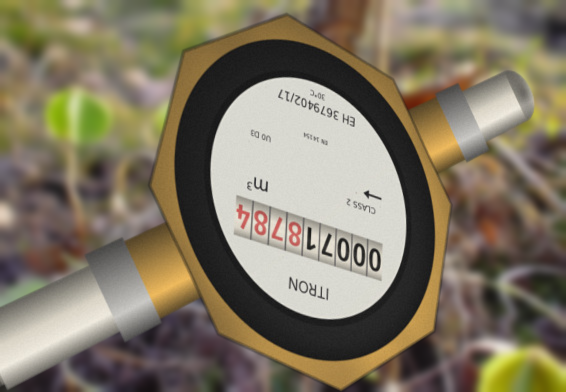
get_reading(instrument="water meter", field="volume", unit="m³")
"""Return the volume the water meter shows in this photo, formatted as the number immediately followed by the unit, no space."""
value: 71.8784m³
